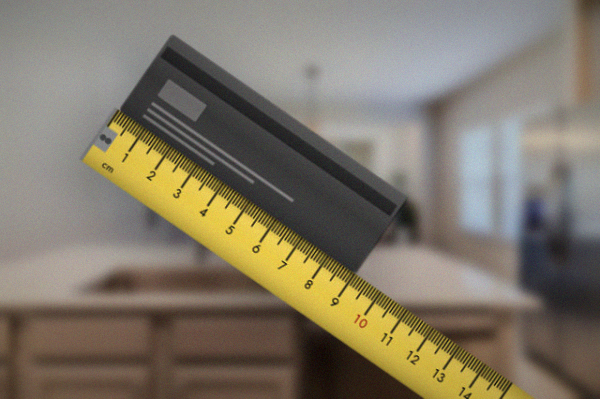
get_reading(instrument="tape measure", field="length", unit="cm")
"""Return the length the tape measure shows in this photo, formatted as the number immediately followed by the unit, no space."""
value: 9cm
